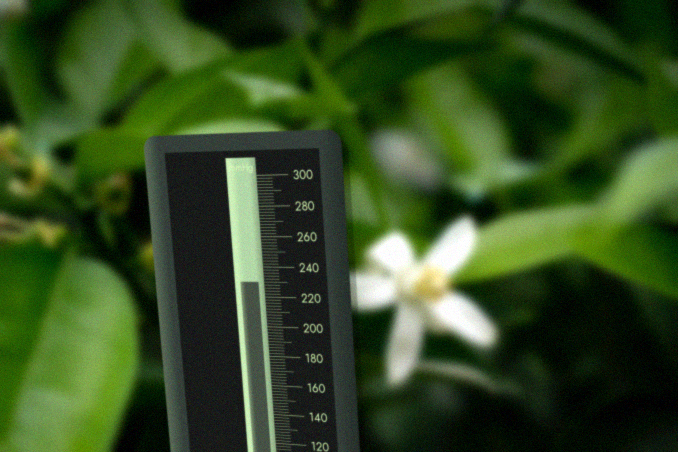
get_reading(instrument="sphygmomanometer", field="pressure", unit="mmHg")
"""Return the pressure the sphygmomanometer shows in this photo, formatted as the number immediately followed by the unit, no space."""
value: 230mmHg
